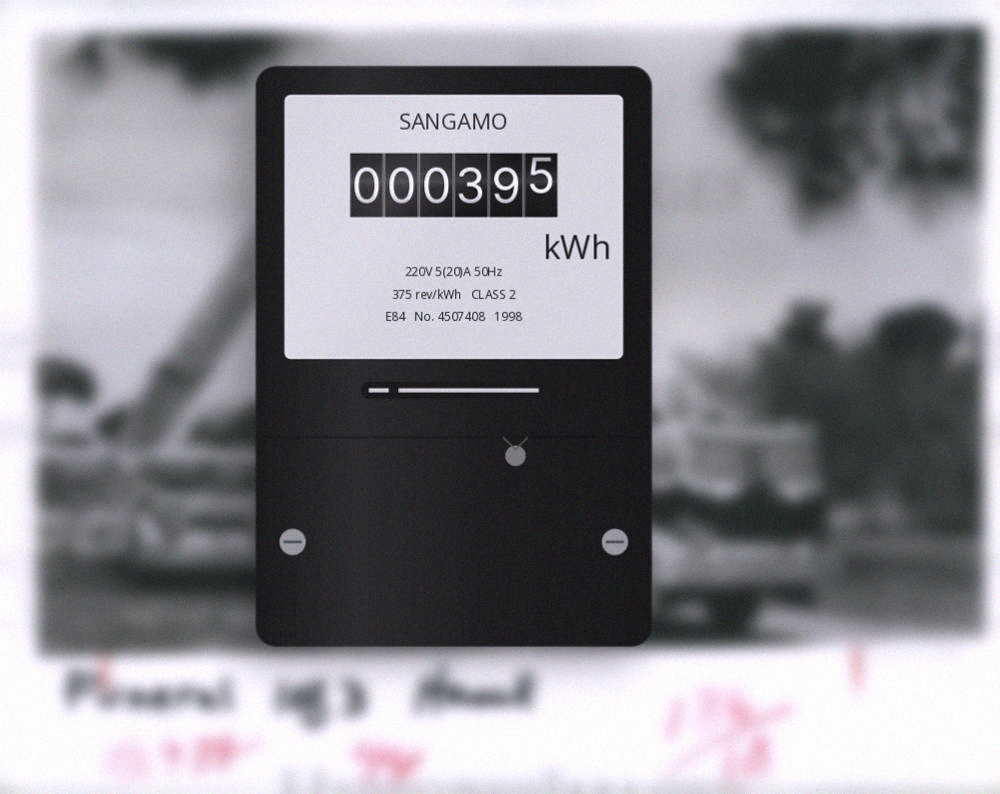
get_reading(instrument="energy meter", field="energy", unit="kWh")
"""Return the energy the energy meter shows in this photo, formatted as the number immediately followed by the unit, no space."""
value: 395kWh
